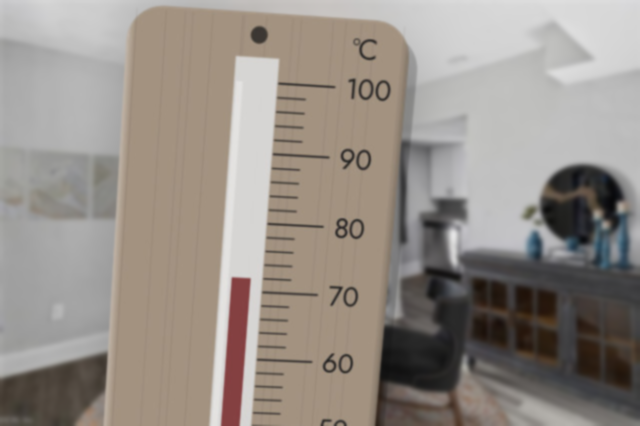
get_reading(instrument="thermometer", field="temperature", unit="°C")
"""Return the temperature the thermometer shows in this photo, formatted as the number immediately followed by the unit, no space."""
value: 72°C
